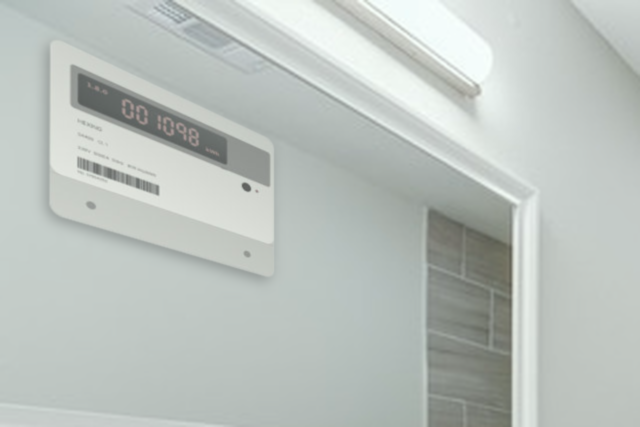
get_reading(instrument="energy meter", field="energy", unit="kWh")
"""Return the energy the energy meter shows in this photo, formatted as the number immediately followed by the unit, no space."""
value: 1098kWh
